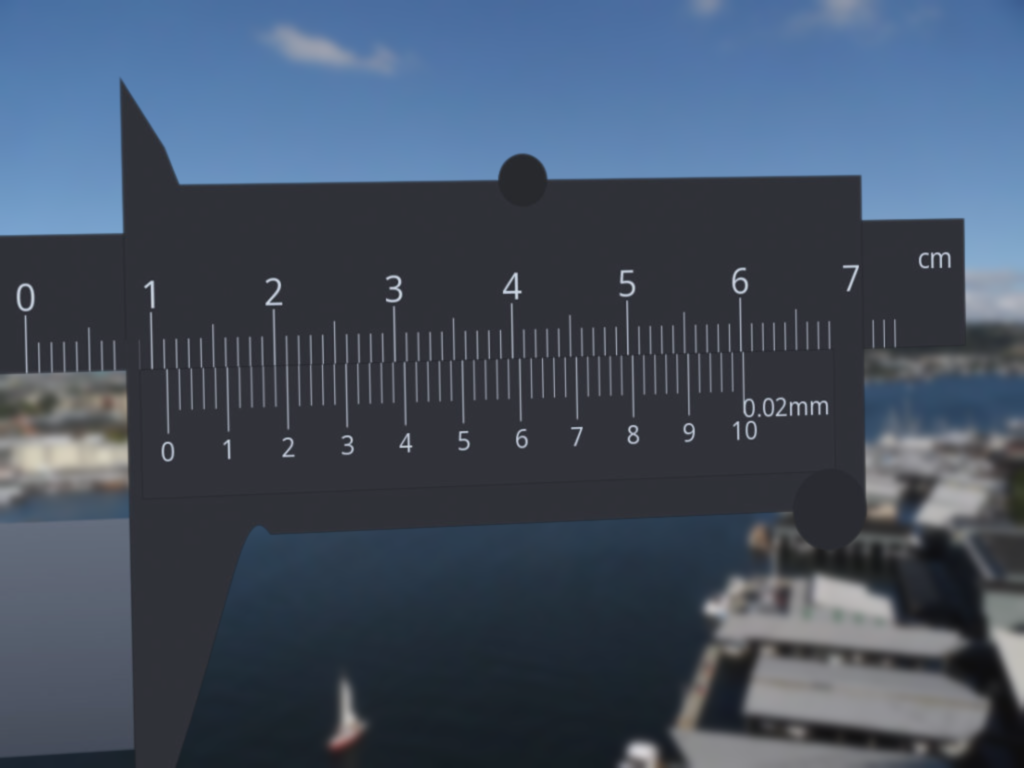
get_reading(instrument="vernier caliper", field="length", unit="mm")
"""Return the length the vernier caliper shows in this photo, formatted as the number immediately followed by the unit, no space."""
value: 11.2mm
